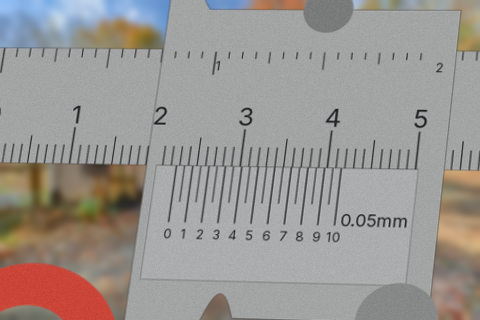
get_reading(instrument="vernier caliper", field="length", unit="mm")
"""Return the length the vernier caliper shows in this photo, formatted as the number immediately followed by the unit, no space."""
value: 22.6mm
